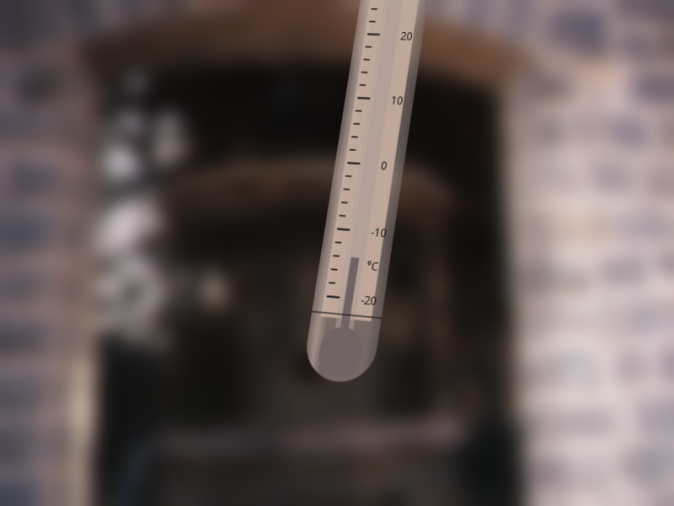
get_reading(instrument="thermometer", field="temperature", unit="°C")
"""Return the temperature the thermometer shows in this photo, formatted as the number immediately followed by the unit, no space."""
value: -14°C
